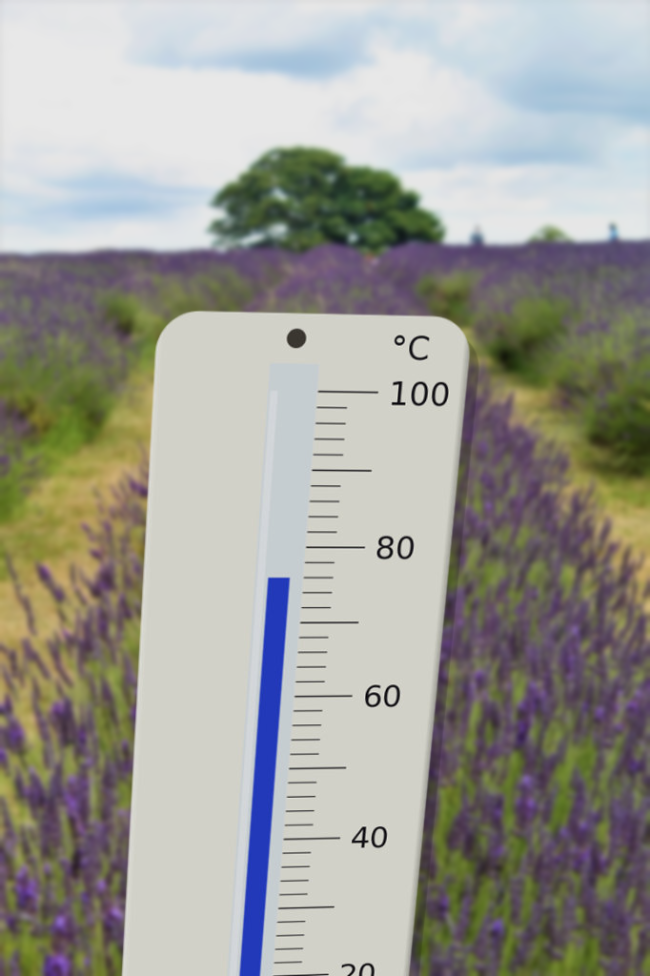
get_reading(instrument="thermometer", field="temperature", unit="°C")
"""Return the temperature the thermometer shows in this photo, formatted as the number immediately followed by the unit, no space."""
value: 76°C
